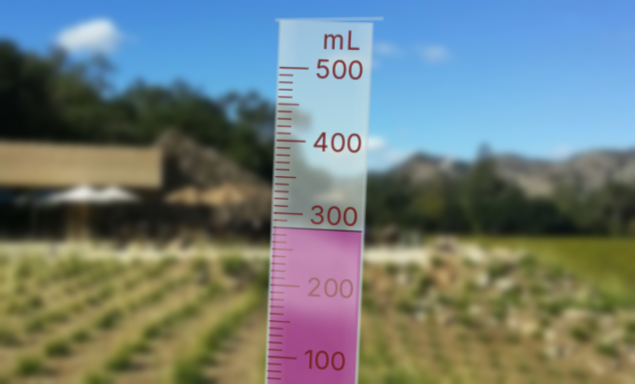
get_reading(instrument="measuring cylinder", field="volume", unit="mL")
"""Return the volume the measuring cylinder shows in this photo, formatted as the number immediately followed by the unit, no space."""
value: 280mL
